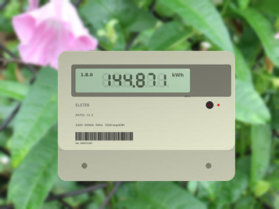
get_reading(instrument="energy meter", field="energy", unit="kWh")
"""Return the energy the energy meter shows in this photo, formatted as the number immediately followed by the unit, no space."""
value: 144.871kWh
